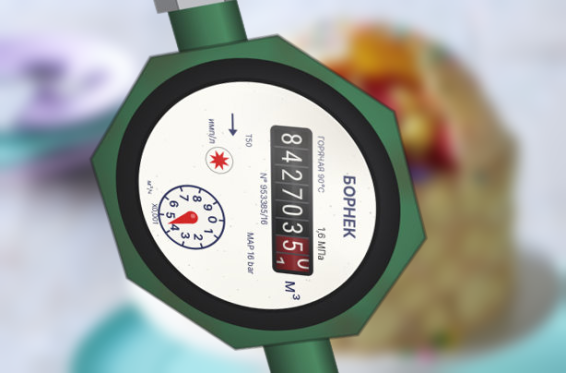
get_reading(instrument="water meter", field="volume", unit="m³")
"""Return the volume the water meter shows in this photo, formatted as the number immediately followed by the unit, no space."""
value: 842703.504m³
